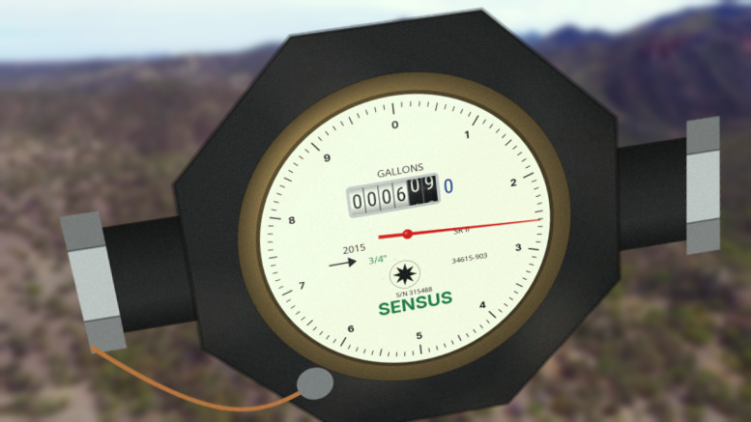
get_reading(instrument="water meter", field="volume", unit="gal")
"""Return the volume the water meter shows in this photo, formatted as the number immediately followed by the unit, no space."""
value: 6092.6gal
